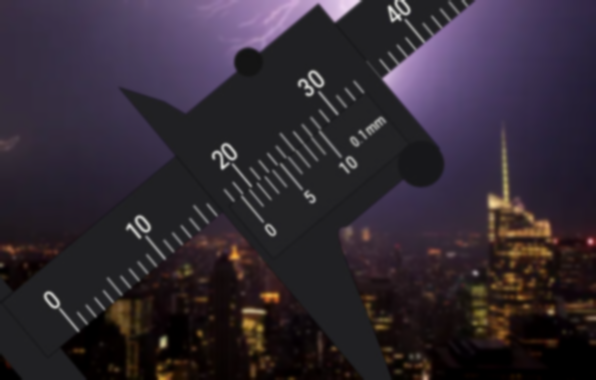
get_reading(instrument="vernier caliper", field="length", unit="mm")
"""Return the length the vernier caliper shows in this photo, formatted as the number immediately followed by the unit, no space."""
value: 18.8mm
